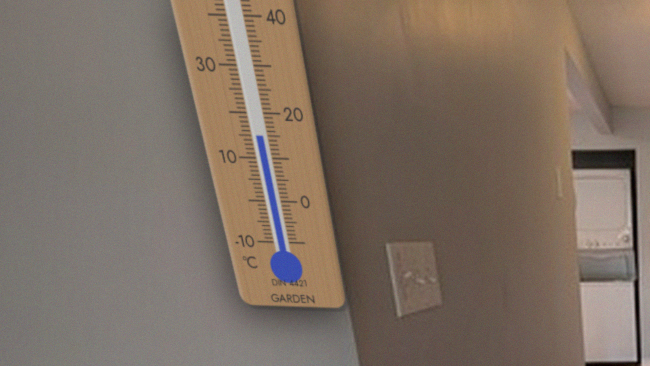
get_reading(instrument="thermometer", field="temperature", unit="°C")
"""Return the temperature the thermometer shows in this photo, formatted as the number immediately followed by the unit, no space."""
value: 15°C
